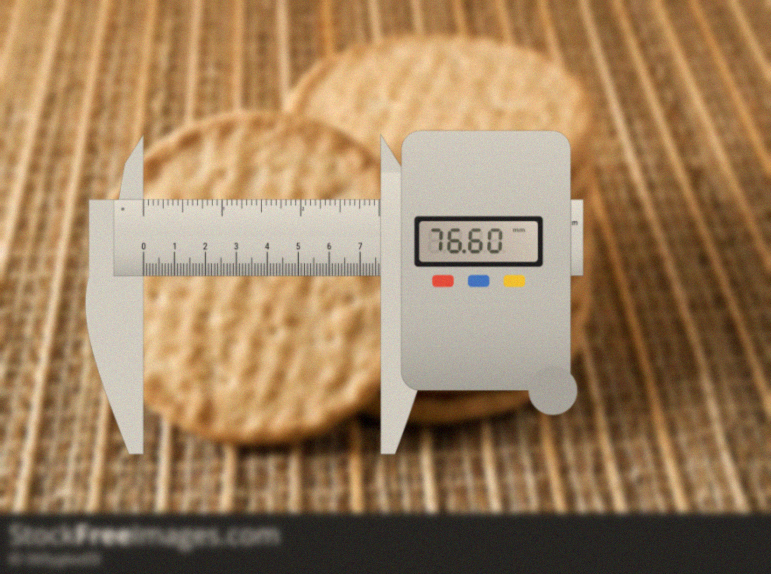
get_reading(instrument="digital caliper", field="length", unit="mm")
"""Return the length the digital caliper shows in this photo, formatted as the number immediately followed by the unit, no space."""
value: 76.60mm
